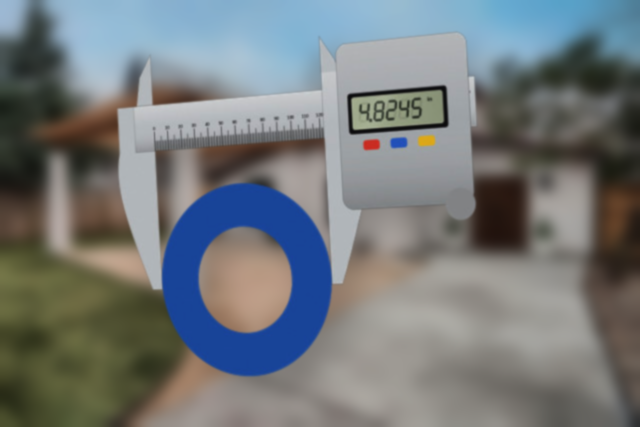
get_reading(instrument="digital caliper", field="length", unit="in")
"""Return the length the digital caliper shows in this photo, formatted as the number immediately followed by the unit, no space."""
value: 4.8245in
